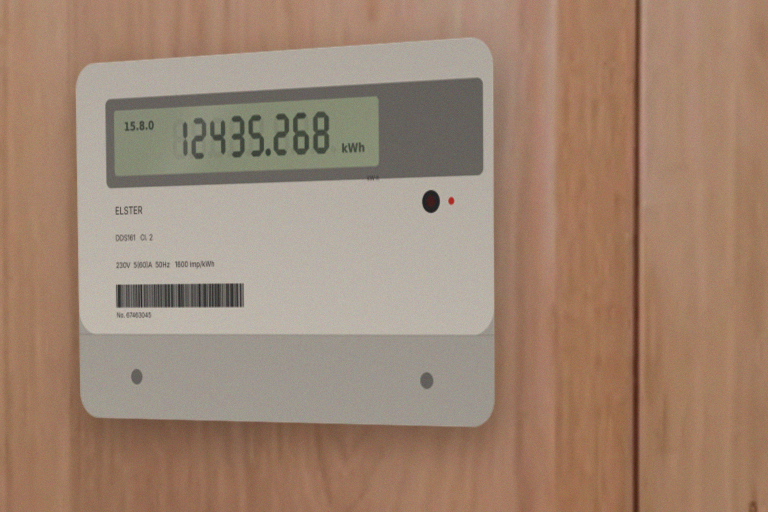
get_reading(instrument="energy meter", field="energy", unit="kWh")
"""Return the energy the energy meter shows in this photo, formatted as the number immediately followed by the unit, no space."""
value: 12435.268kWh
